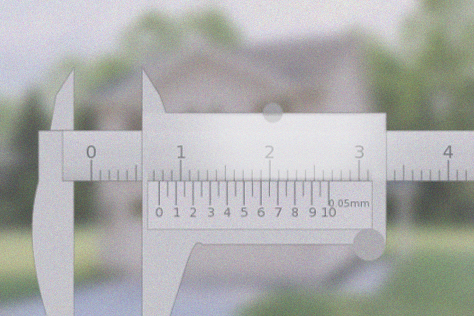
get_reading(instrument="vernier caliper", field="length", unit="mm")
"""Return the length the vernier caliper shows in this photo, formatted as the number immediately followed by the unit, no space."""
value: 7.6mm
